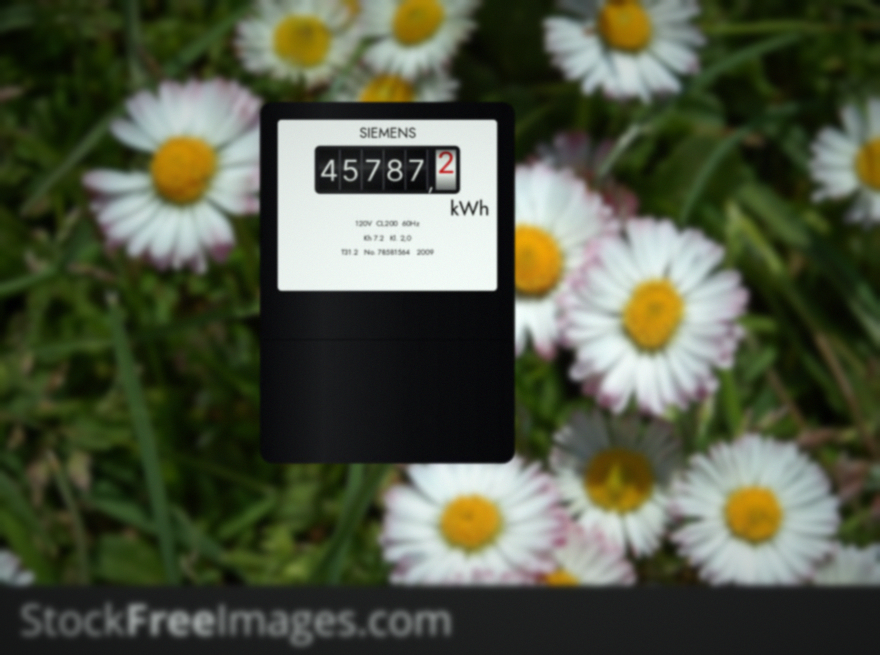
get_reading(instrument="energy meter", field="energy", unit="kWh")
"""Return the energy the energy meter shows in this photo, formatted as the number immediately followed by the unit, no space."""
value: 45787.2kWh
